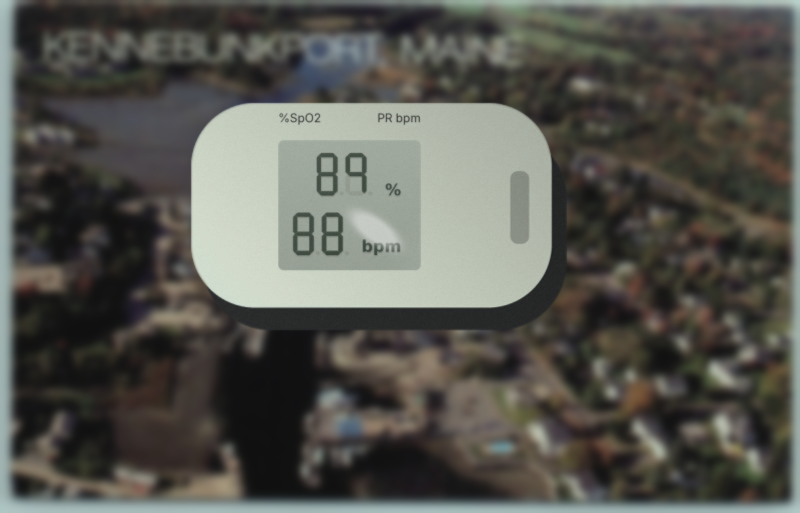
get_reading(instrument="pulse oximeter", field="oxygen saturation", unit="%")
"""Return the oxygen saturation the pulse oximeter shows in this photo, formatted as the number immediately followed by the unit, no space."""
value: 89%
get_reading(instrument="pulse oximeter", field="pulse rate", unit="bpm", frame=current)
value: 88bpm
